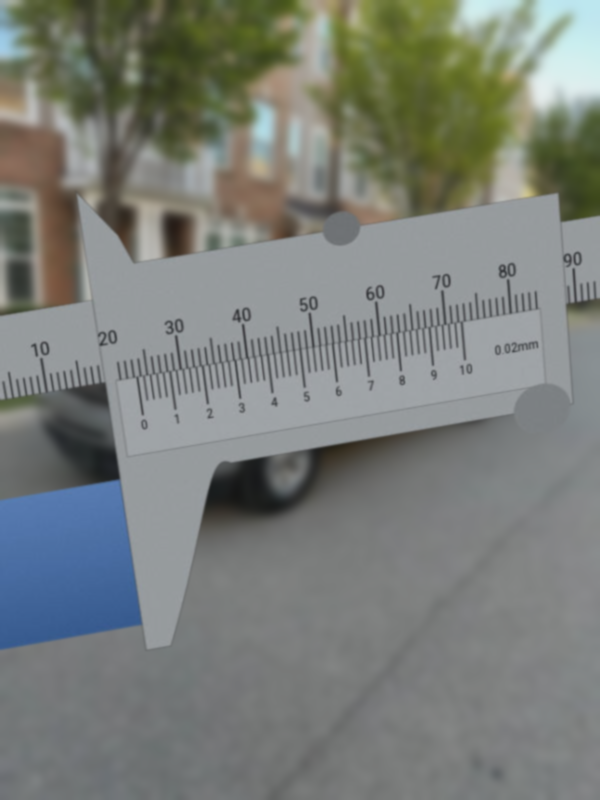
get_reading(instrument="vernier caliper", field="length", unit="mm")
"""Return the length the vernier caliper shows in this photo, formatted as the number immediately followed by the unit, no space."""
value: 23.5mm
